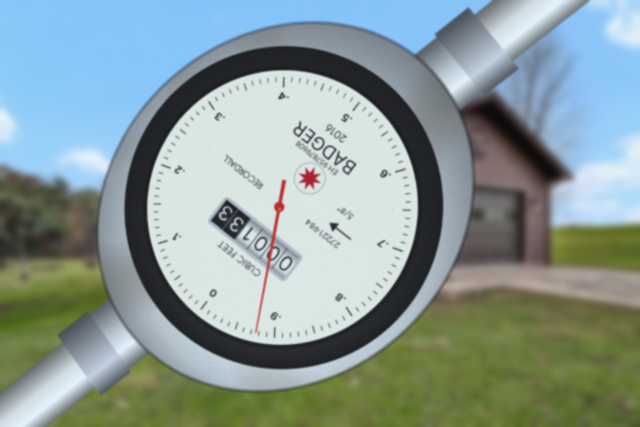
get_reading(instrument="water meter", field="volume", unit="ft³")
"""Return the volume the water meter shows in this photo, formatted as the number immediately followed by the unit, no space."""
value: 132.92ft³
